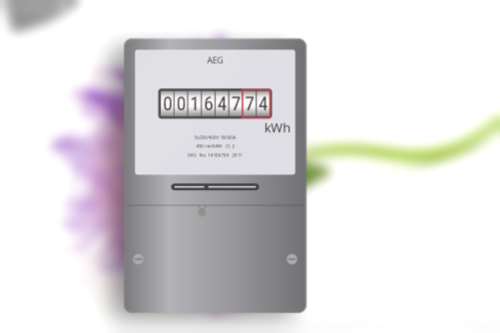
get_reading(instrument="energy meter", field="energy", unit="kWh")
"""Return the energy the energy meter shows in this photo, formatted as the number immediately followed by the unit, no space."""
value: 1647.74kWh
